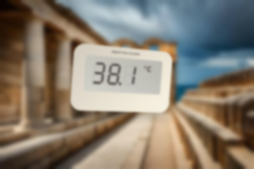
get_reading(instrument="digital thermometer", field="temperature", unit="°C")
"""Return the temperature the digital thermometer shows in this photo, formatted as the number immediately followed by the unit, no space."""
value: 38.1°C
